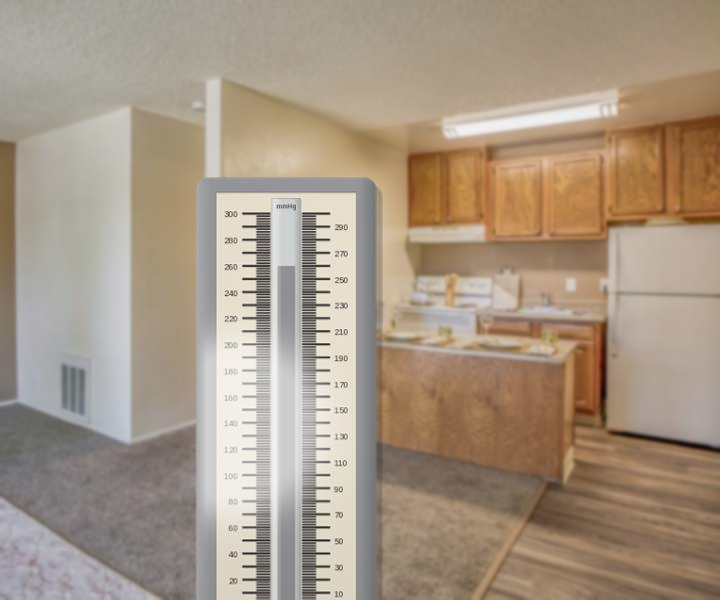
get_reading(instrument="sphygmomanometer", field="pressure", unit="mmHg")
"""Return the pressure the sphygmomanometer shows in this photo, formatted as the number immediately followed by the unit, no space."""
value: 260mmHg
